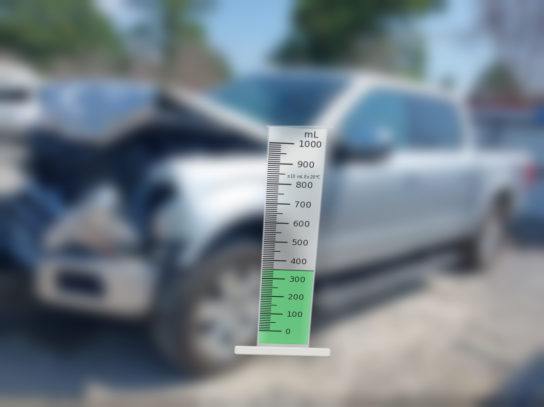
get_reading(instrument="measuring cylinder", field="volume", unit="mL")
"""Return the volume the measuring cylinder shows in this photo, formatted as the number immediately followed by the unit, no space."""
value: 350mL
